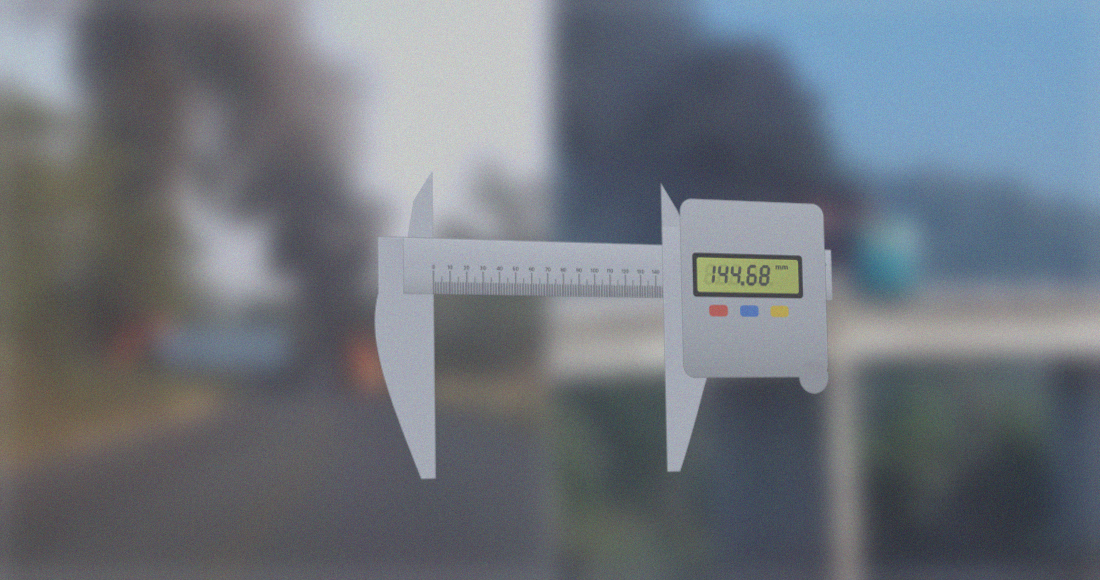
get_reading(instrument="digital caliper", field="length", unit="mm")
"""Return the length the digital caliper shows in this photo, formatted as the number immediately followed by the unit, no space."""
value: 144.68mm
